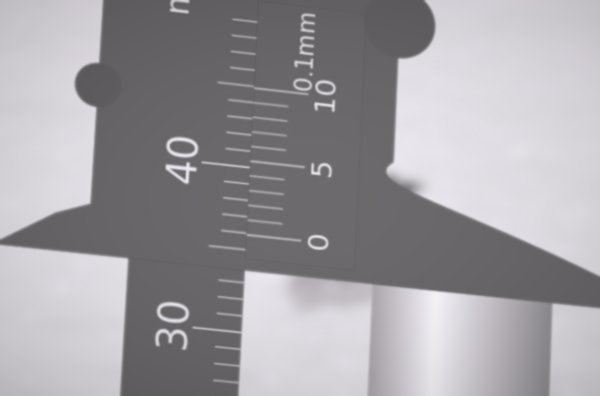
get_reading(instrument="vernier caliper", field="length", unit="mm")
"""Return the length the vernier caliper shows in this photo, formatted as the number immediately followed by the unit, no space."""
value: 35.9mm
